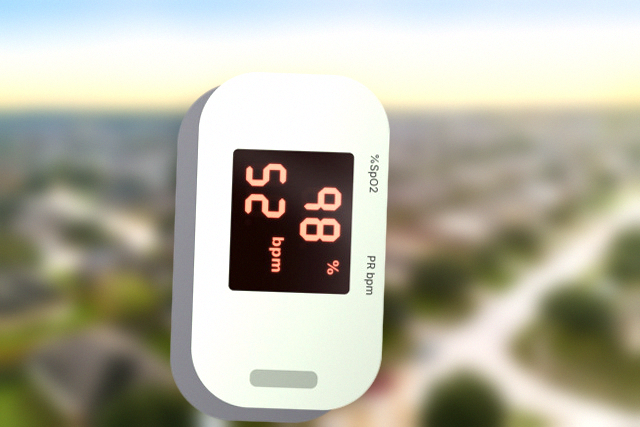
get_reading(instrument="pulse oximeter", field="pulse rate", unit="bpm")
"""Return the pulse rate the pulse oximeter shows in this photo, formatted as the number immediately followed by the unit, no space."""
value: 52bpm
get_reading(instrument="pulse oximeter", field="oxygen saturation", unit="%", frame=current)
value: 98%
